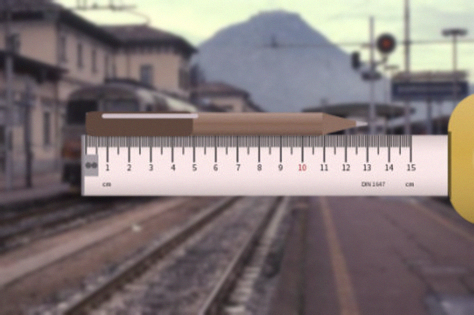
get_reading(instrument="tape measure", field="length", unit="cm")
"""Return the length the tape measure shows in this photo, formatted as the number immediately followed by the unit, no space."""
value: 13cm
